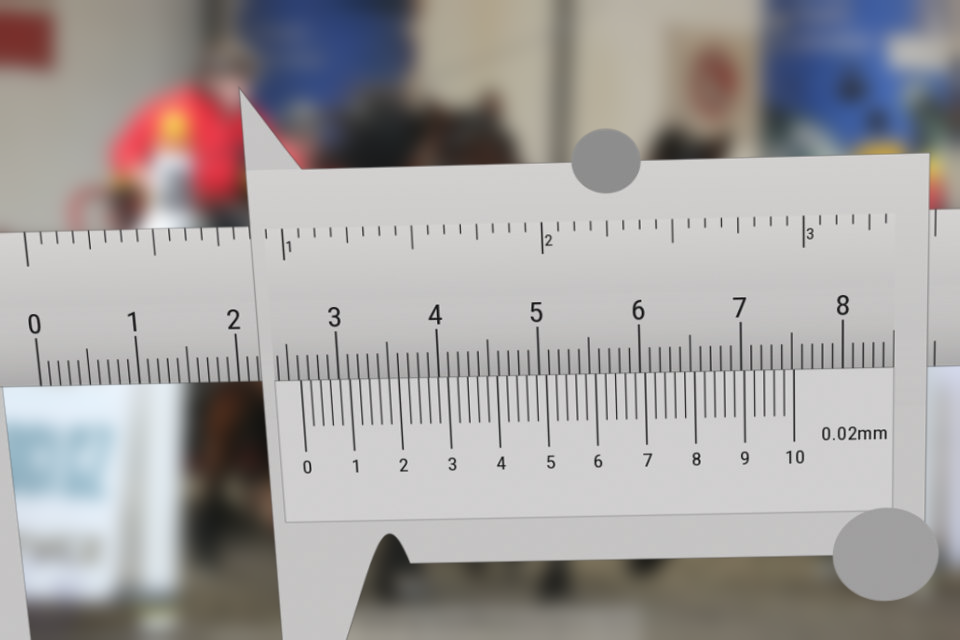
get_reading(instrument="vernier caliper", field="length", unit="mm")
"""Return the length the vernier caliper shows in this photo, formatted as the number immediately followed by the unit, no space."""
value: 26.2mm
